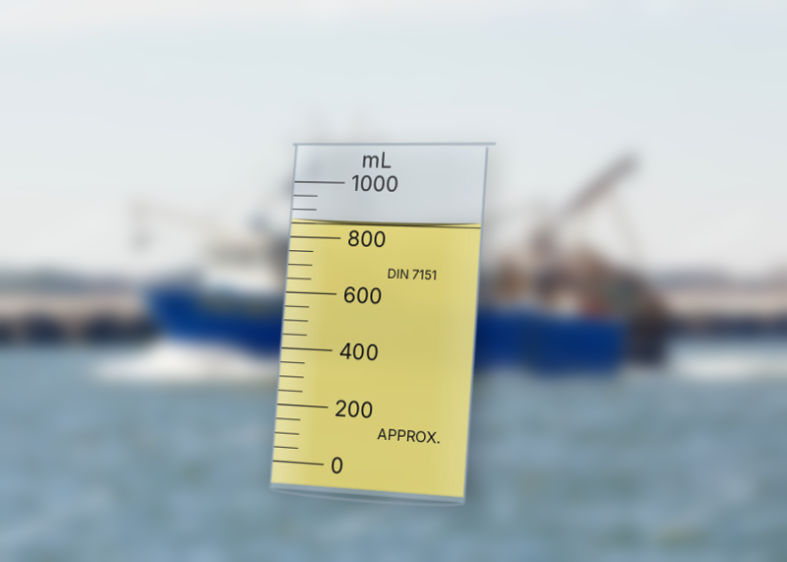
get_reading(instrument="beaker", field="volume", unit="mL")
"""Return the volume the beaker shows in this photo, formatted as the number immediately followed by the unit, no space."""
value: 850mL
